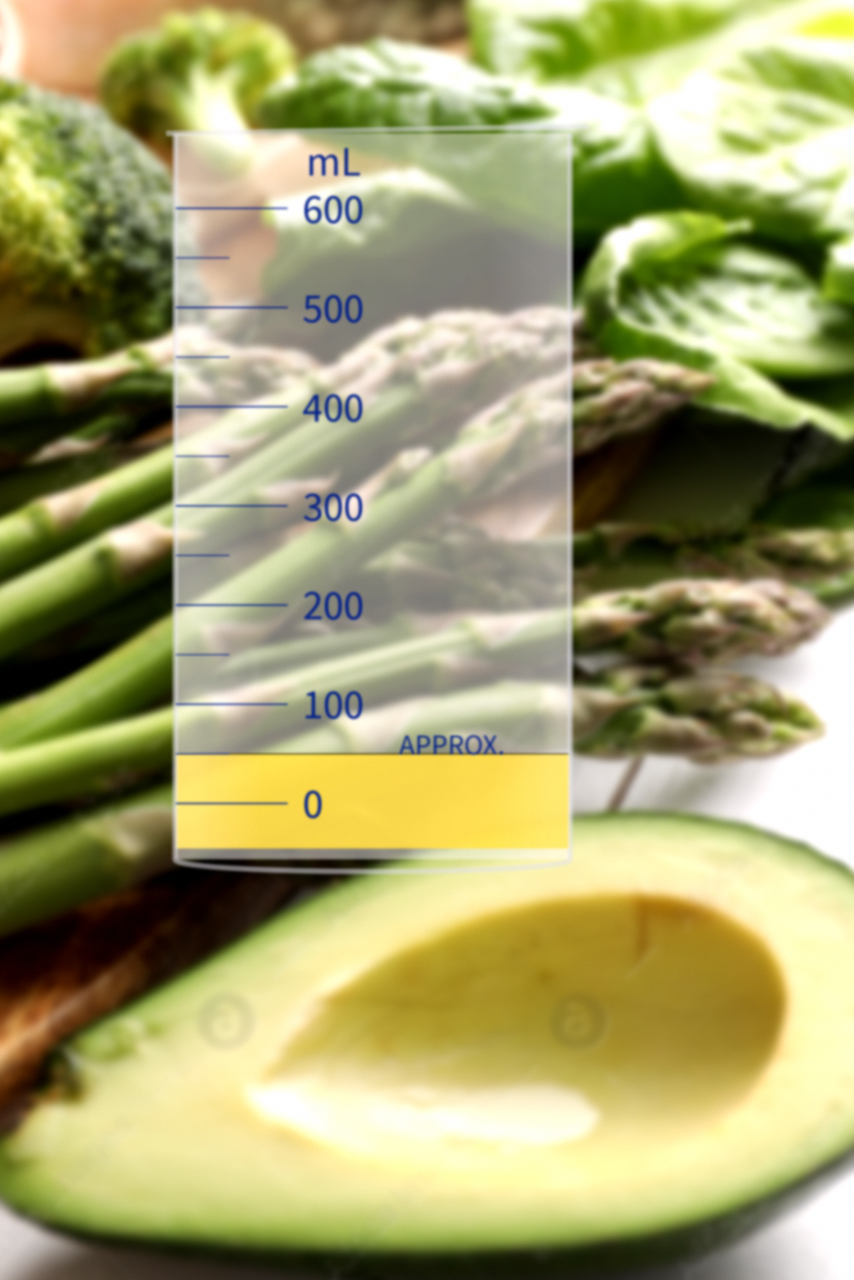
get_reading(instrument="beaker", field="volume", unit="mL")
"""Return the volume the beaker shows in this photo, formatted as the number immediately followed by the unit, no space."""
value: 50mL
